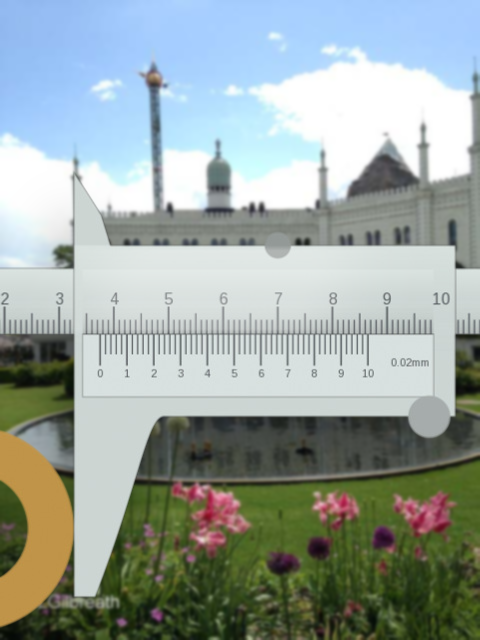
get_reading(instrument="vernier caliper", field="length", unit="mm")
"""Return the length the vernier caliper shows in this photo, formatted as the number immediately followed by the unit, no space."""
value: 37.5mm
